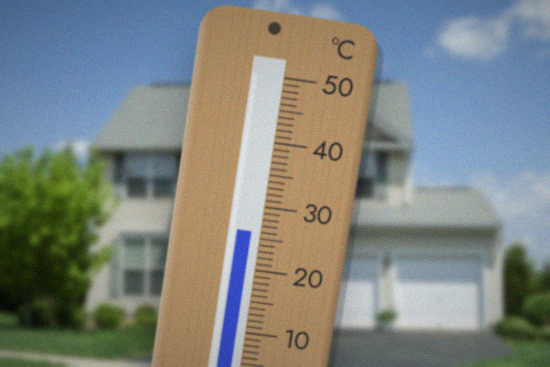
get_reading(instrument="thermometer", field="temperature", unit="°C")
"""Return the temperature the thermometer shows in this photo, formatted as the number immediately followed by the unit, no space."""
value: 26°C
